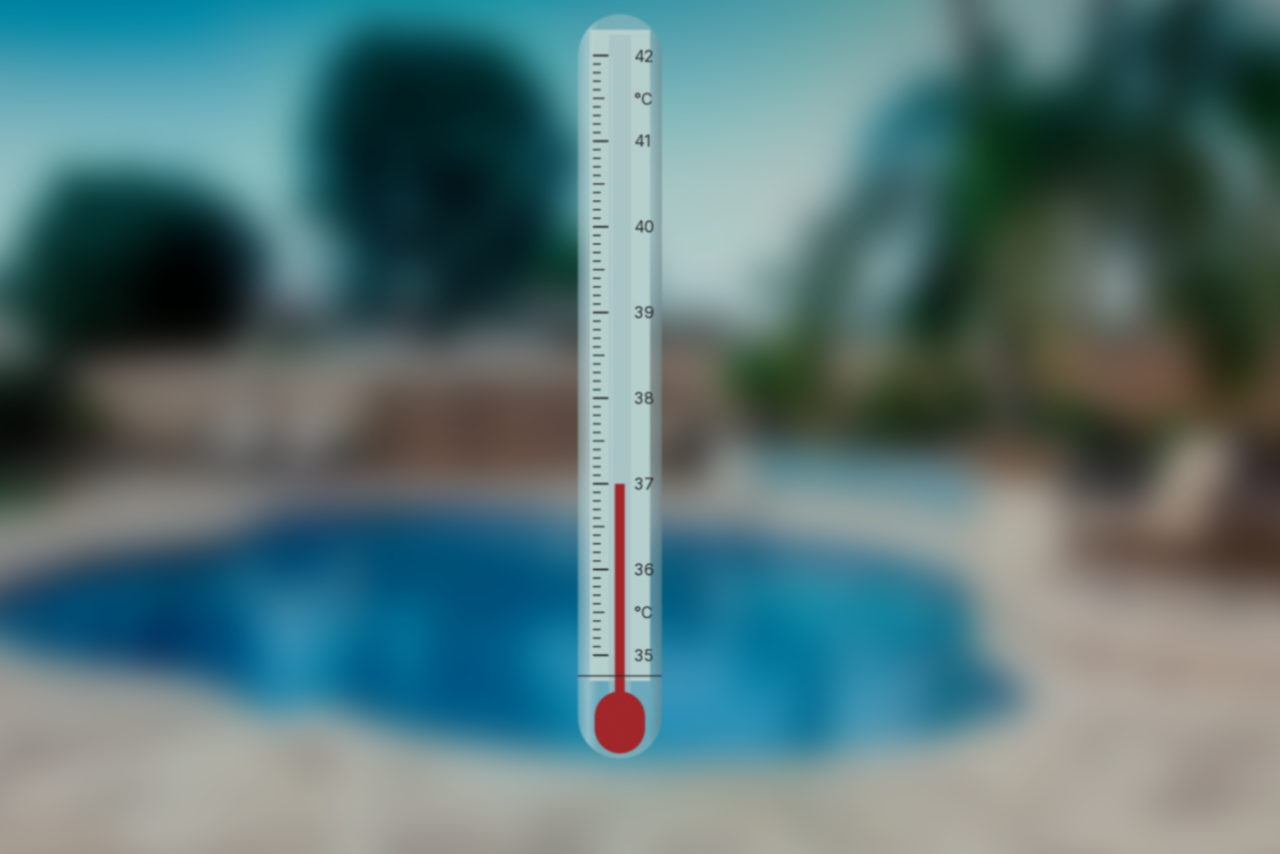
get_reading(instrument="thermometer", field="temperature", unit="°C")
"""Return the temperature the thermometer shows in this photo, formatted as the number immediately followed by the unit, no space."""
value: 37°C
